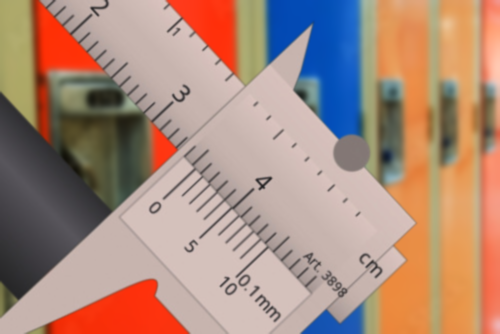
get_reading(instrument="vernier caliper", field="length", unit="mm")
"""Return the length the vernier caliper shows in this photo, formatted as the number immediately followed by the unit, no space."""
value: 35.4mm
